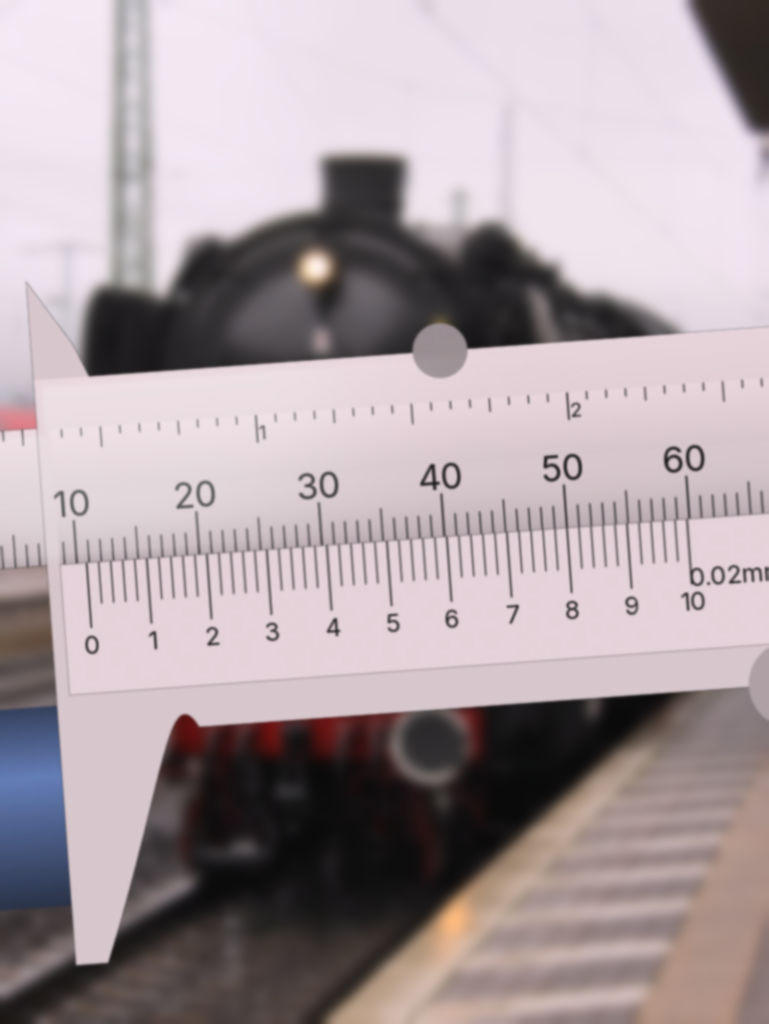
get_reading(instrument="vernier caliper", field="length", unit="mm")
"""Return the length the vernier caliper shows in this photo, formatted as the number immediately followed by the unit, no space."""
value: 10.8mm
